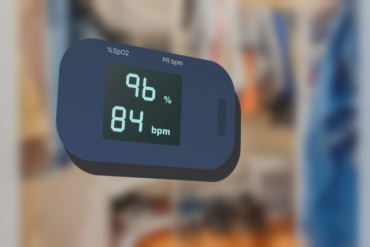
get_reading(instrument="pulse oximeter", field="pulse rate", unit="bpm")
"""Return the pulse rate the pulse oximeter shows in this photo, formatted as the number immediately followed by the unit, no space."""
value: 84bpm
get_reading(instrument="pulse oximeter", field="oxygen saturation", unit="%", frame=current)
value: 96%
